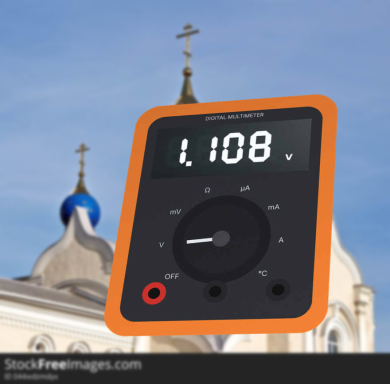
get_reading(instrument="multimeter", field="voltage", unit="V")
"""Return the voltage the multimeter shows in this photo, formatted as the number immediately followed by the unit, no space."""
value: 1.108V
